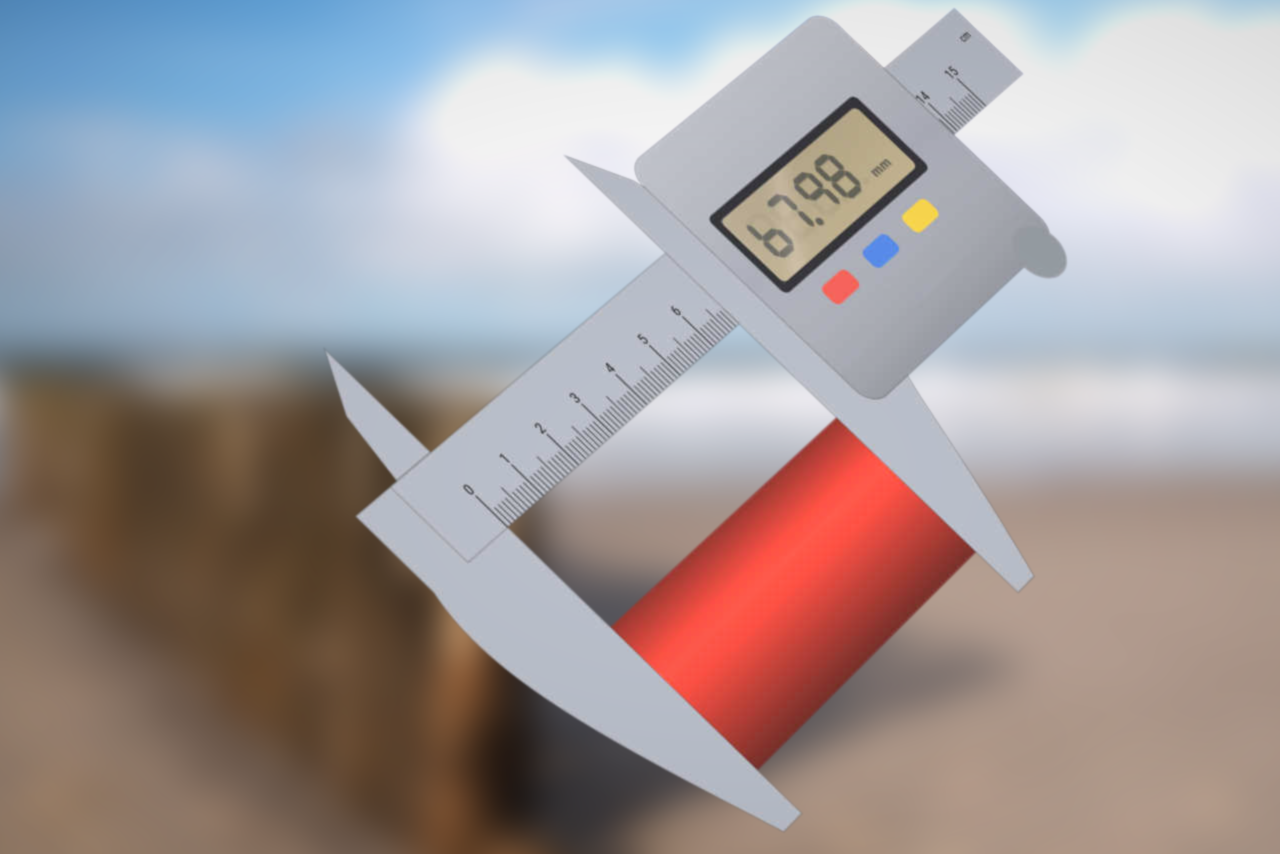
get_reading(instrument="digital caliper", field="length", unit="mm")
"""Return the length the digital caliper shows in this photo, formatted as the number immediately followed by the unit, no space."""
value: 67.98mm
